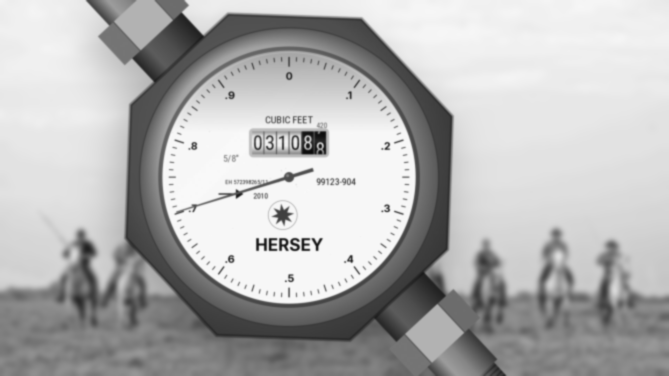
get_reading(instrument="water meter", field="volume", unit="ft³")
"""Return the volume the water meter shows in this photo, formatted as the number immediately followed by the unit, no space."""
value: 31087.70ft³
